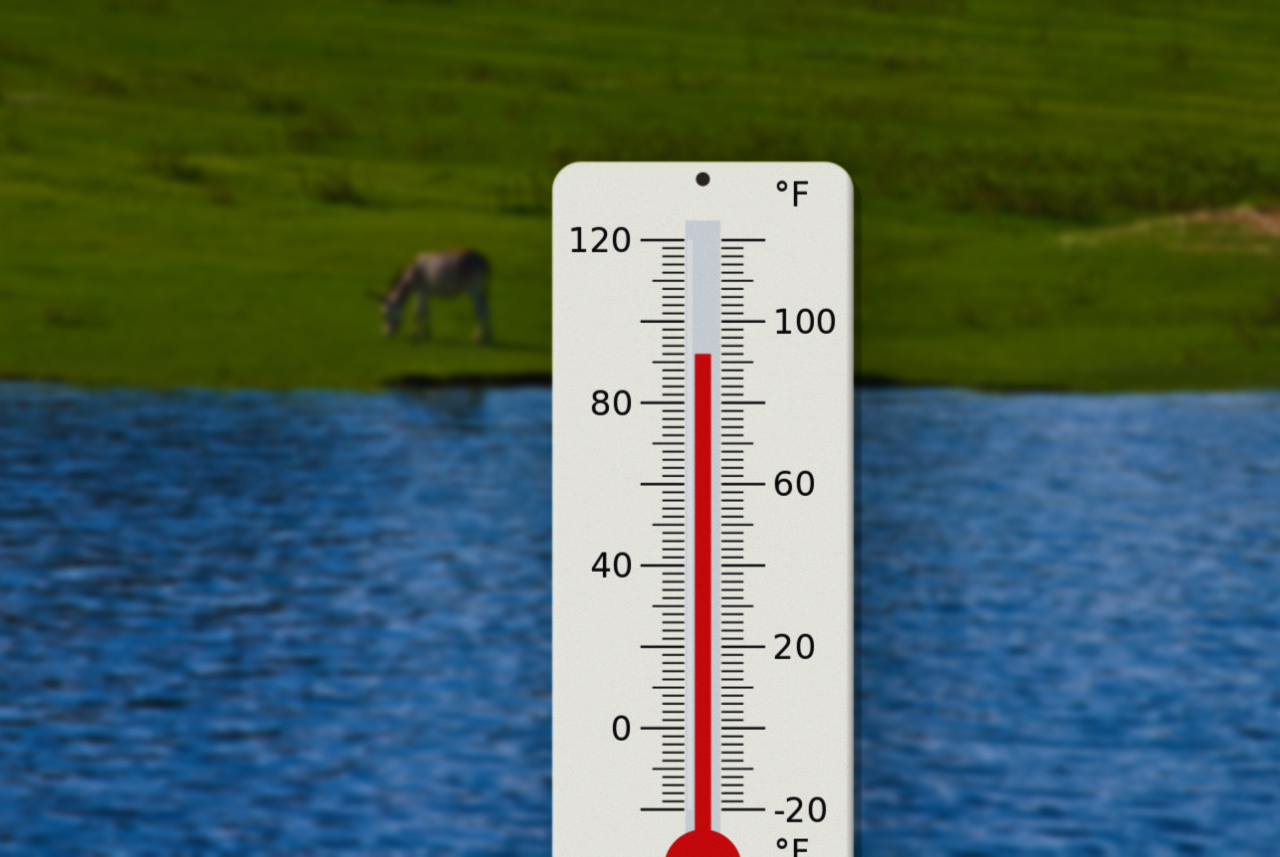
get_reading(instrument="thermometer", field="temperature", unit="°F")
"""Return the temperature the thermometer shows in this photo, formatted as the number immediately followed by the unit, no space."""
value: 92°F
